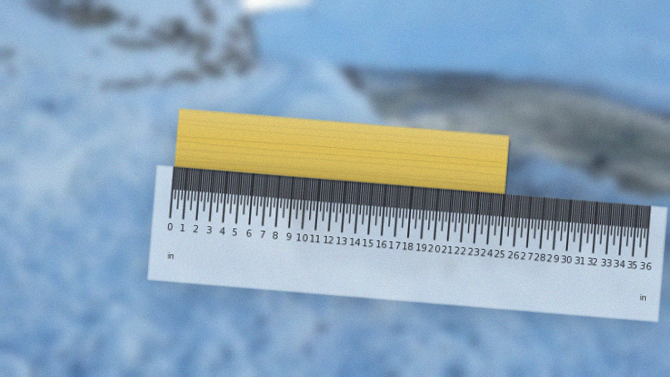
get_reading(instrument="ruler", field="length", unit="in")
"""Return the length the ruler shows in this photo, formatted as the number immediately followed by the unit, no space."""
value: 25in
